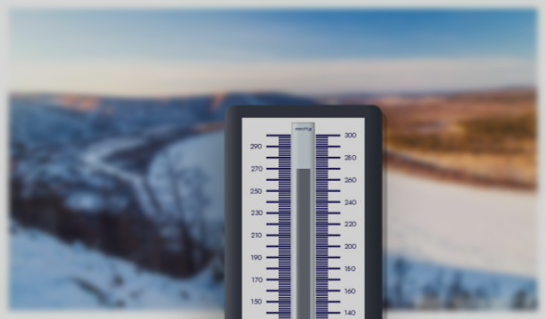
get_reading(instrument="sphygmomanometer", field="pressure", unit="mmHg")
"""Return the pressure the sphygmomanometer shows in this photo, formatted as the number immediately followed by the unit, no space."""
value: 270mmHg
